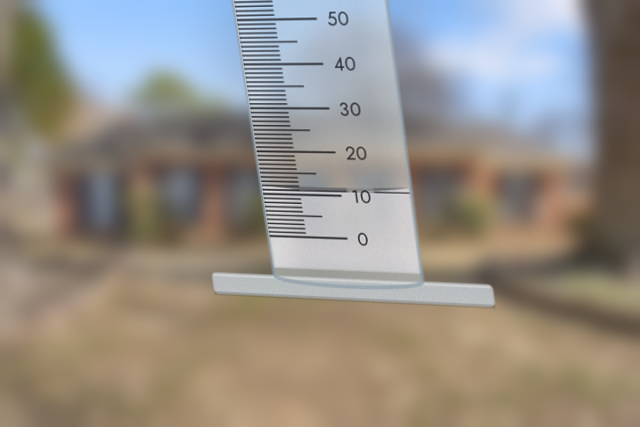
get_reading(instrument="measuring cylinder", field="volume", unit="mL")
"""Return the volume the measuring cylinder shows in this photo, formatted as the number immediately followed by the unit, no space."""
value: 11mL
